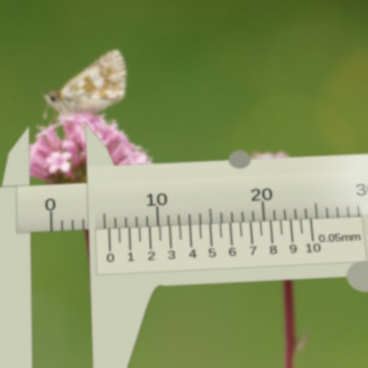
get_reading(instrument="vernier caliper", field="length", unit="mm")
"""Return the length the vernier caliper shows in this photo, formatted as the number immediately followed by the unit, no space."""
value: 5.4mm
